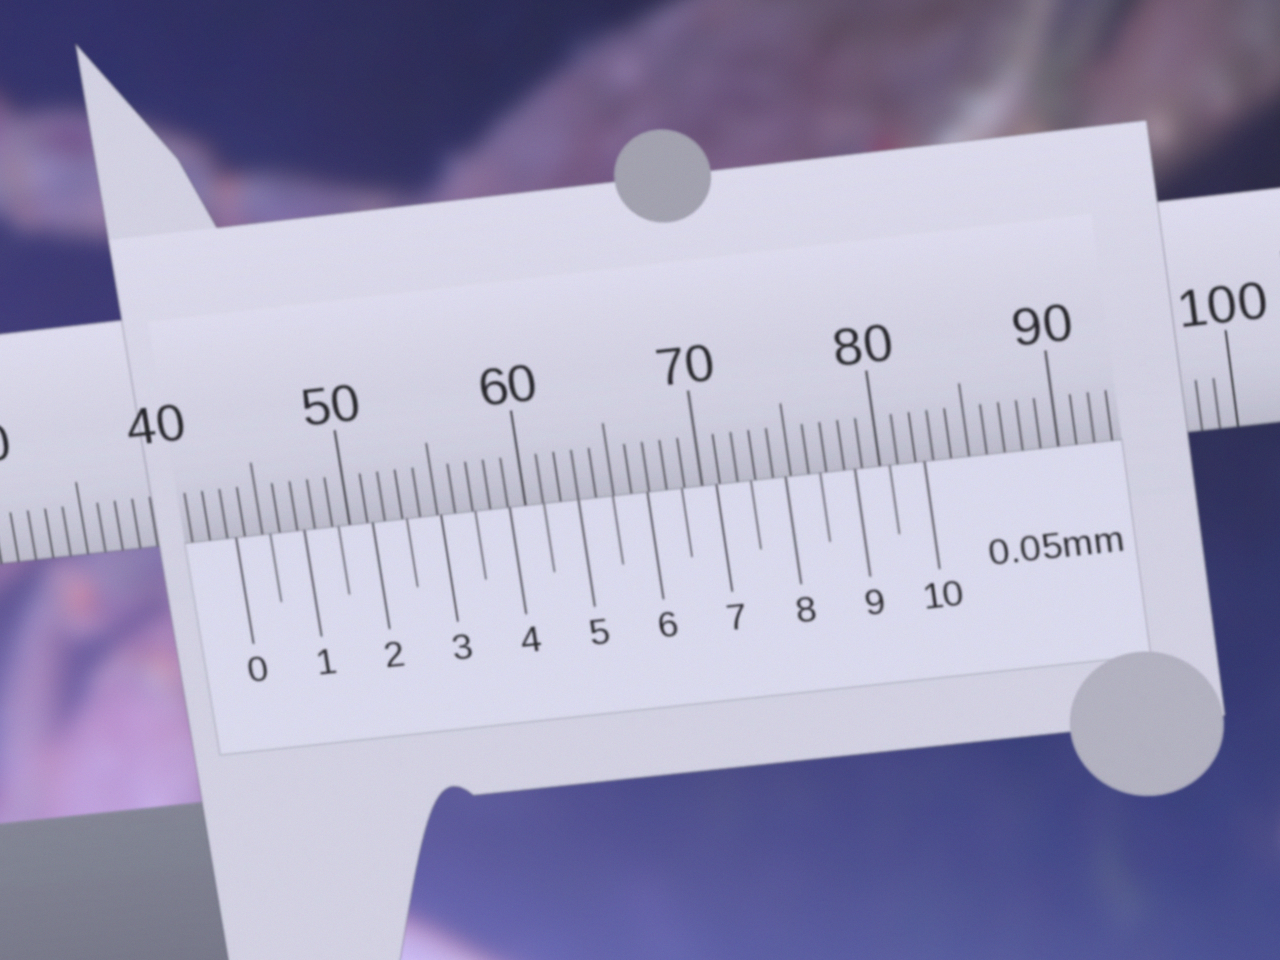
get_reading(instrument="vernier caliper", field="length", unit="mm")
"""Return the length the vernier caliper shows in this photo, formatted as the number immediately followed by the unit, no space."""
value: 43.5mm
